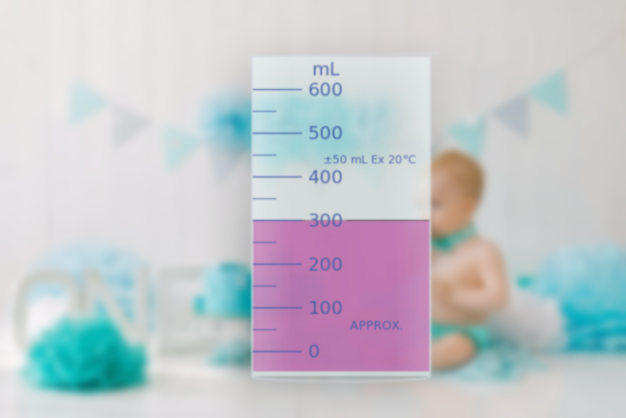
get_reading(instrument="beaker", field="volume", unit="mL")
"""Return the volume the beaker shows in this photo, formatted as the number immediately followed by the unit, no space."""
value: 300mL
